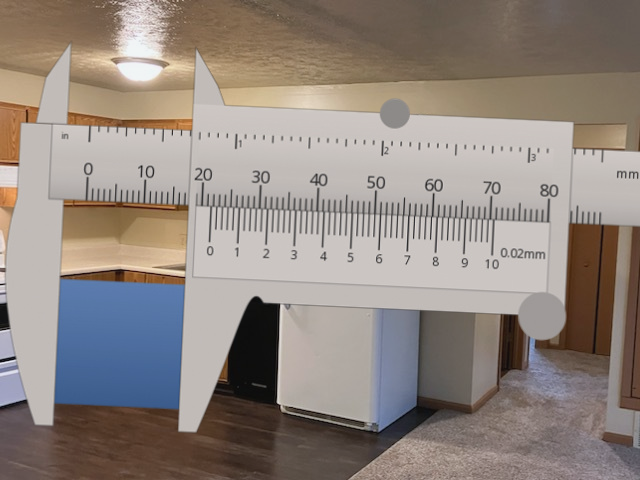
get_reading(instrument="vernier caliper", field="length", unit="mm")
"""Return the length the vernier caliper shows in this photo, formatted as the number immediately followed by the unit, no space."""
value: 21.6mm
